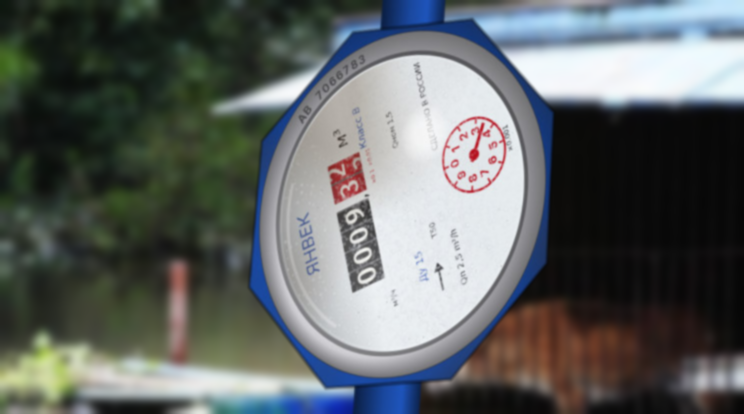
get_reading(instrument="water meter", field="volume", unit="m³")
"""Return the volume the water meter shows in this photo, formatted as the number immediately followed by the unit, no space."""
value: 9.323m³
